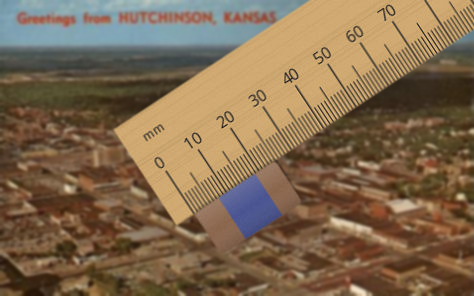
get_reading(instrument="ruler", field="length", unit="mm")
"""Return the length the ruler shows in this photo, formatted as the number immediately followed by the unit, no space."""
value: 25mm
